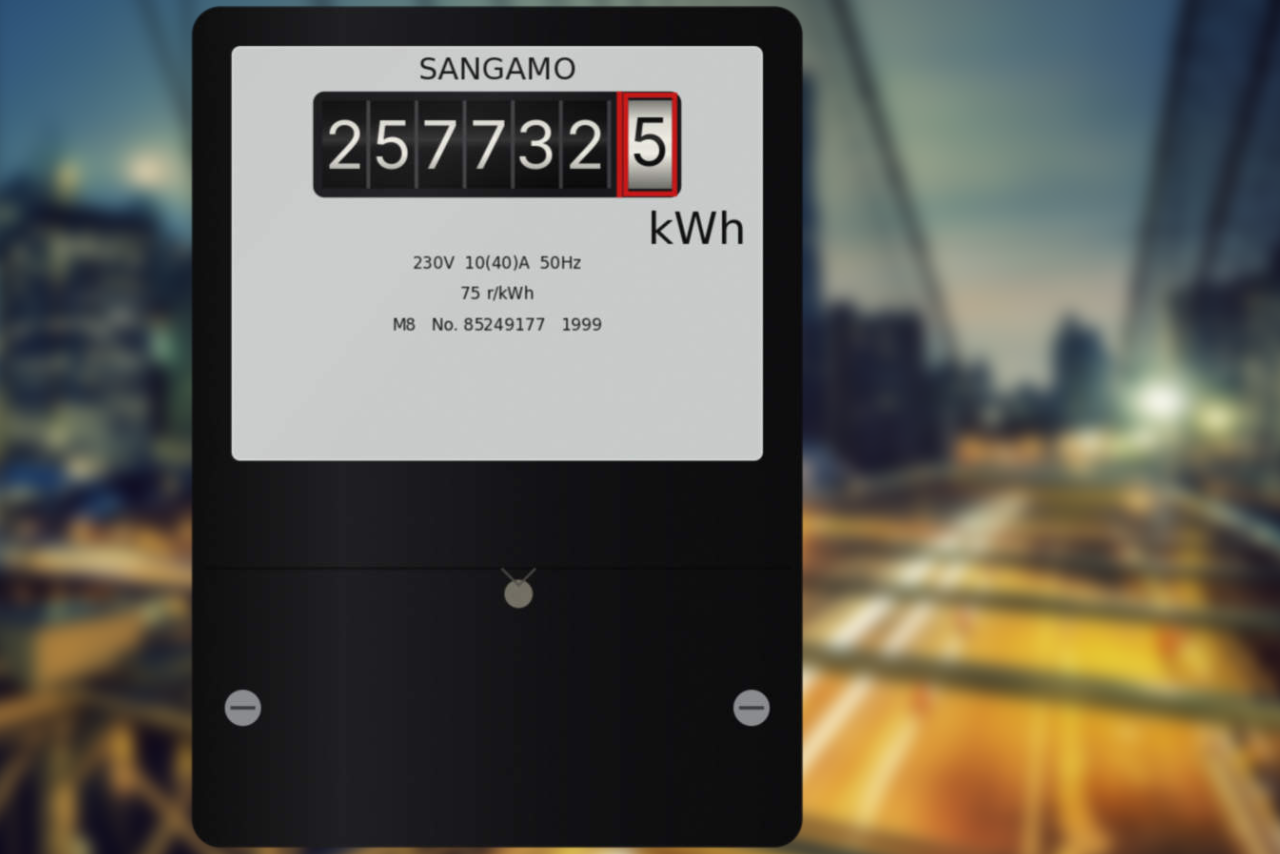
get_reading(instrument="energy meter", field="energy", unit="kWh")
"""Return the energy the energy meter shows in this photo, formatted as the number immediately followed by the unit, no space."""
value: 257732.5kWh
